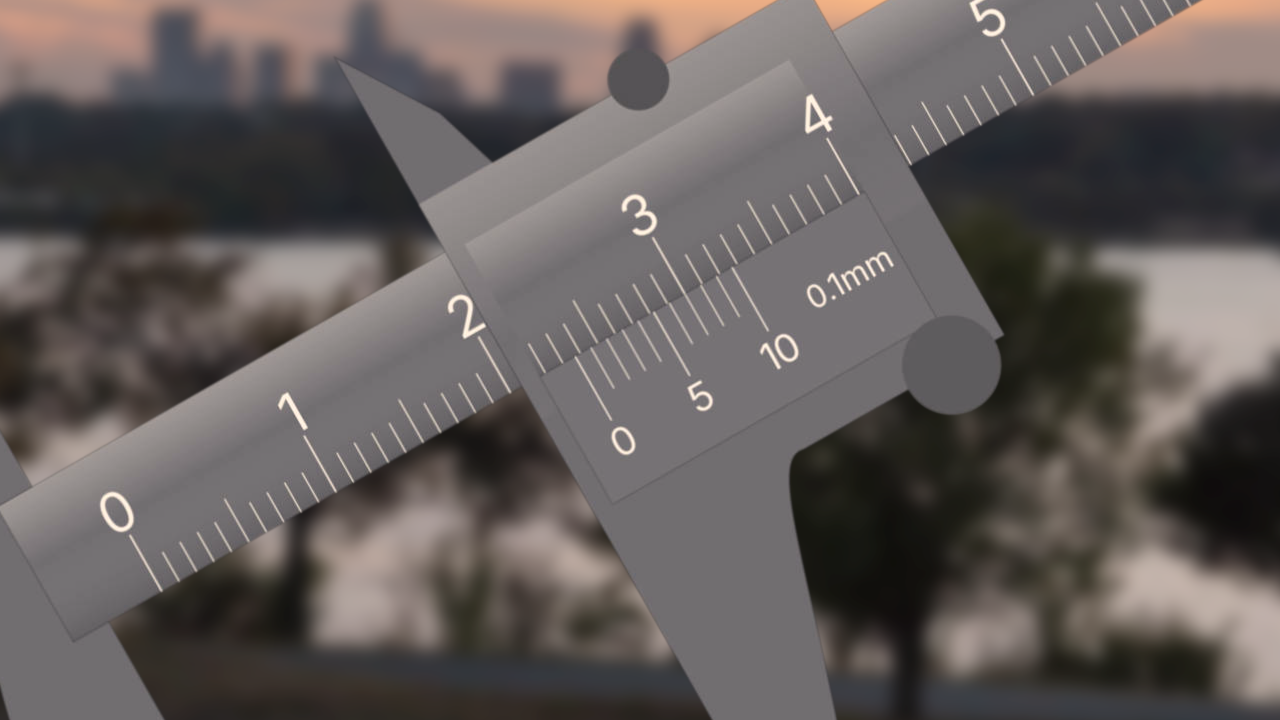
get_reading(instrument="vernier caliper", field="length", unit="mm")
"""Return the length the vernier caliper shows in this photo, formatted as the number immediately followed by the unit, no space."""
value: 23.7mm
